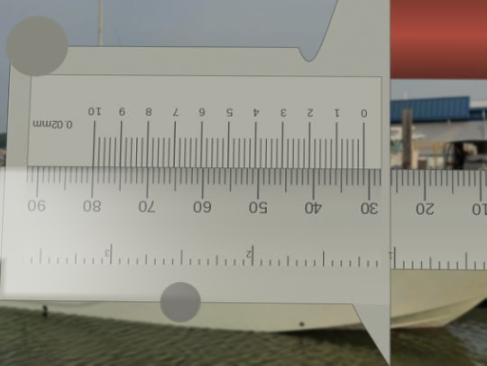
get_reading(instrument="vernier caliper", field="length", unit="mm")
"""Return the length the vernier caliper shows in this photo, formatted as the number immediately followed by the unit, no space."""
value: 31.0mm
